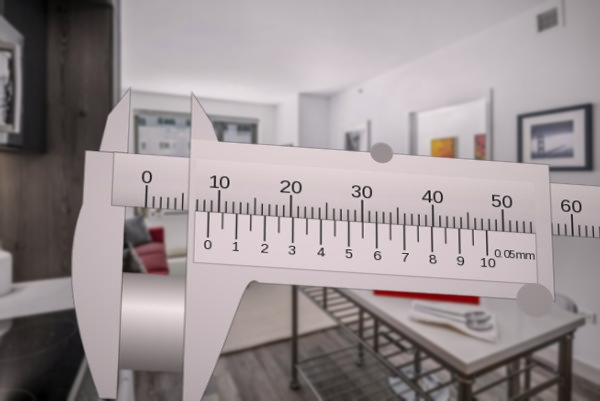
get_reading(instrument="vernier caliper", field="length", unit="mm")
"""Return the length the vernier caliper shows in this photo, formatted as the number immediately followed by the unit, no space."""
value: 8.6mm
